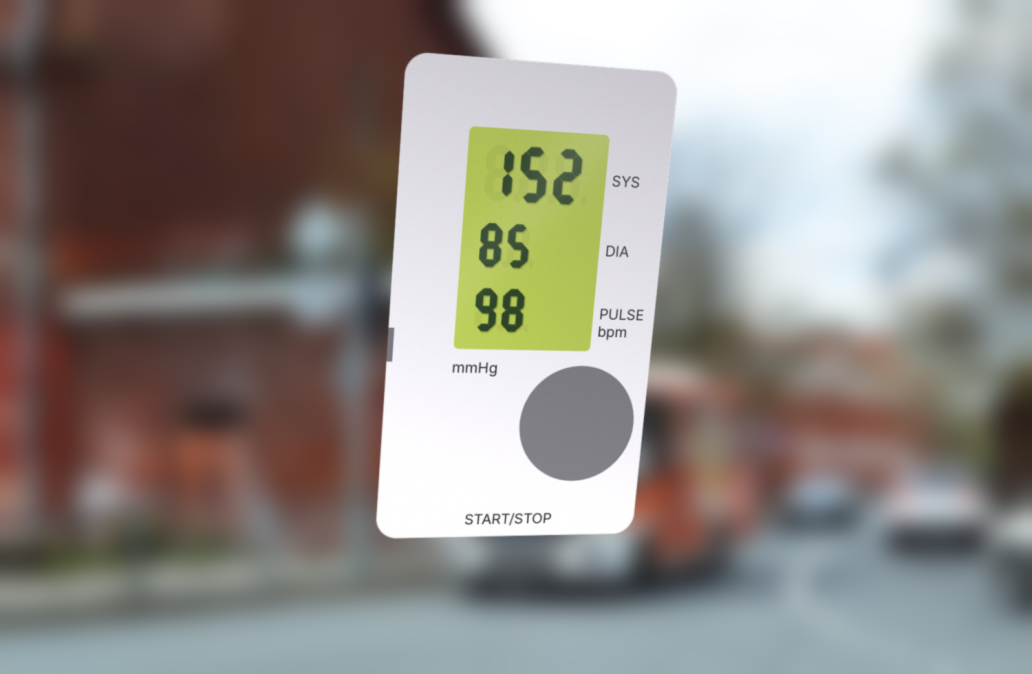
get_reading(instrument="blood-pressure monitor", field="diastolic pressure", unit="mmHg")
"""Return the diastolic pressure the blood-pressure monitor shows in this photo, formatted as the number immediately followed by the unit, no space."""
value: 85mmHg
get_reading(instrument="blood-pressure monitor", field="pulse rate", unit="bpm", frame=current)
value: 98bpm
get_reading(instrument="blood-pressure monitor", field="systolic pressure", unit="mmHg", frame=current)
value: 152mmHg
